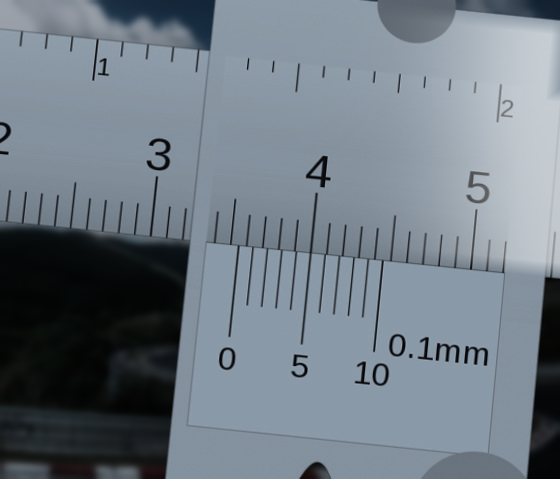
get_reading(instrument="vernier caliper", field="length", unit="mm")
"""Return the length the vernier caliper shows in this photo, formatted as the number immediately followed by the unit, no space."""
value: 35.5mm
